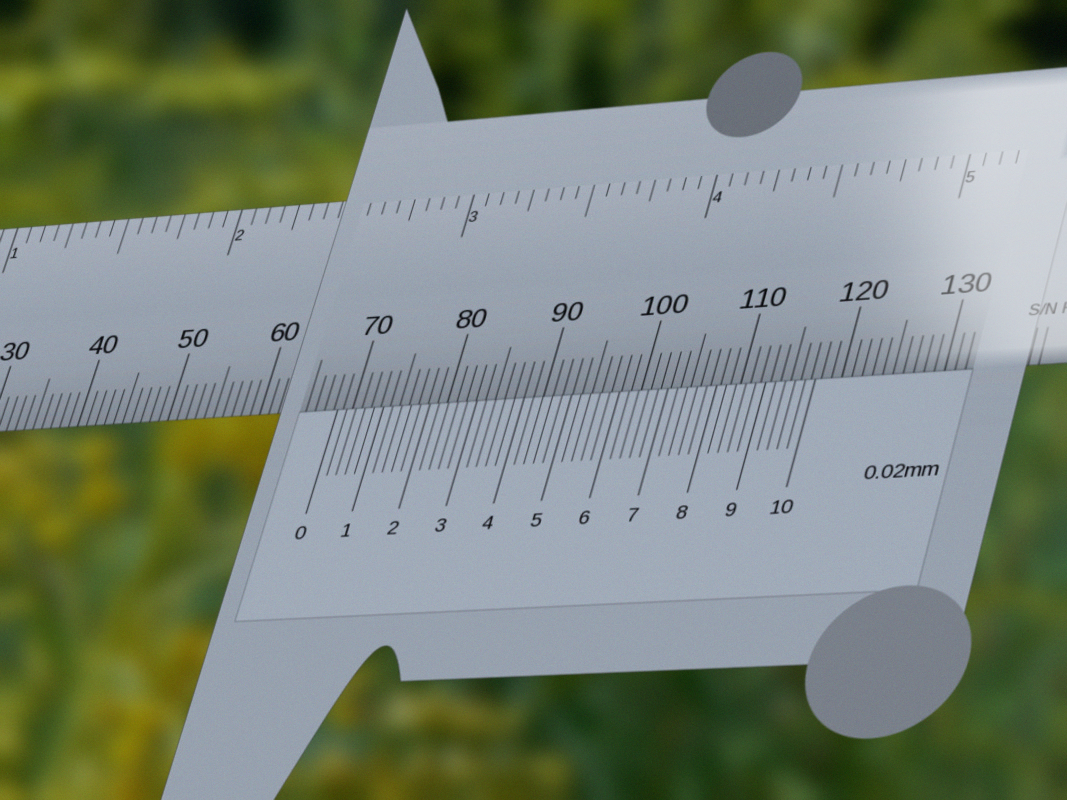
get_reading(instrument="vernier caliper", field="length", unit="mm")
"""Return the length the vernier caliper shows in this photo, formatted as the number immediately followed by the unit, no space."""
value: 68.4mm
